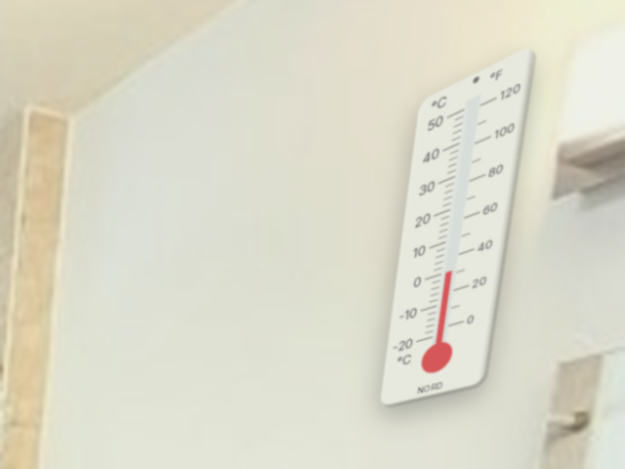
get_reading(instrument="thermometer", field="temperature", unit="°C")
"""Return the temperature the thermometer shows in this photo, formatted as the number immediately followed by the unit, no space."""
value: 0°C
